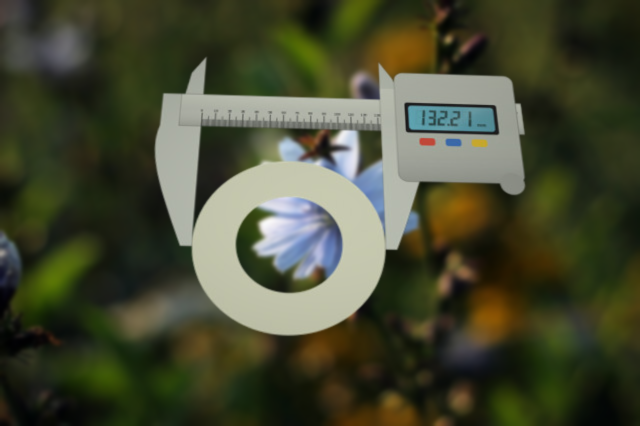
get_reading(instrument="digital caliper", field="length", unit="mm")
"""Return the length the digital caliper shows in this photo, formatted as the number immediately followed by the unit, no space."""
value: 132.21mm
